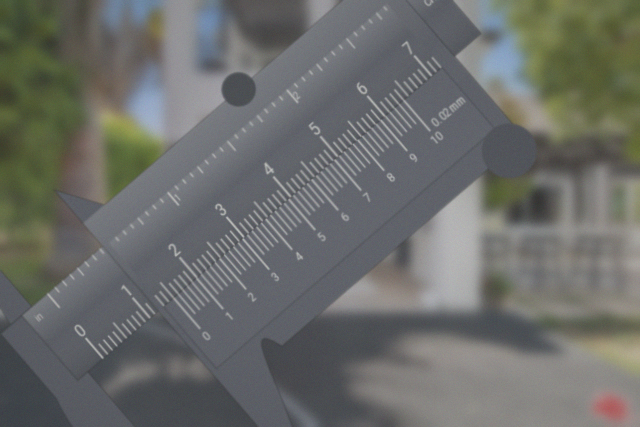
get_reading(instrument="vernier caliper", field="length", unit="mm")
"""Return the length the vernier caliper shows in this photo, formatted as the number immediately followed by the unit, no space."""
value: 15.0mm
